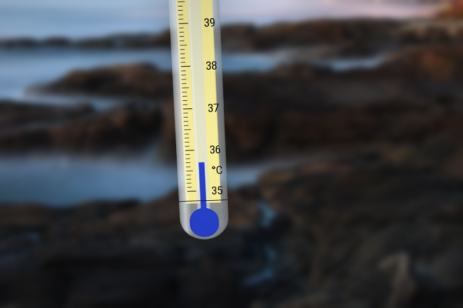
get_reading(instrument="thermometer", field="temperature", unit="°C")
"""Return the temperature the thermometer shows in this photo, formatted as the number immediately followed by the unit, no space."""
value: 35.7°C
